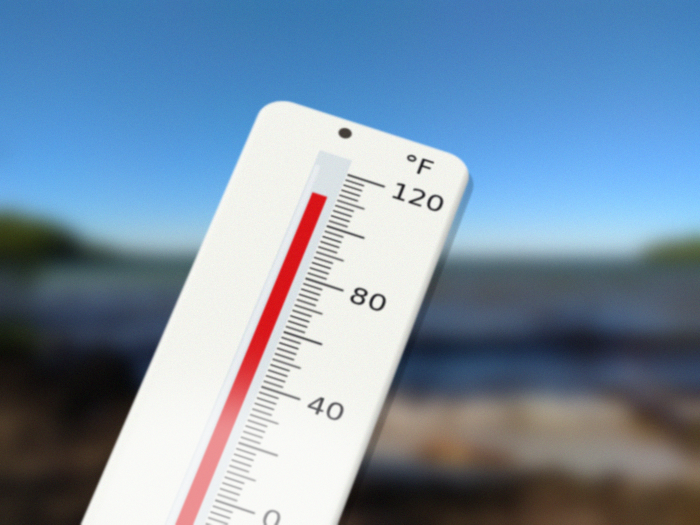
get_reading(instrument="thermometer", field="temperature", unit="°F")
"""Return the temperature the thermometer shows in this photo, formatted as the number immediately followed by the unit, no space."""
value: 110°F
